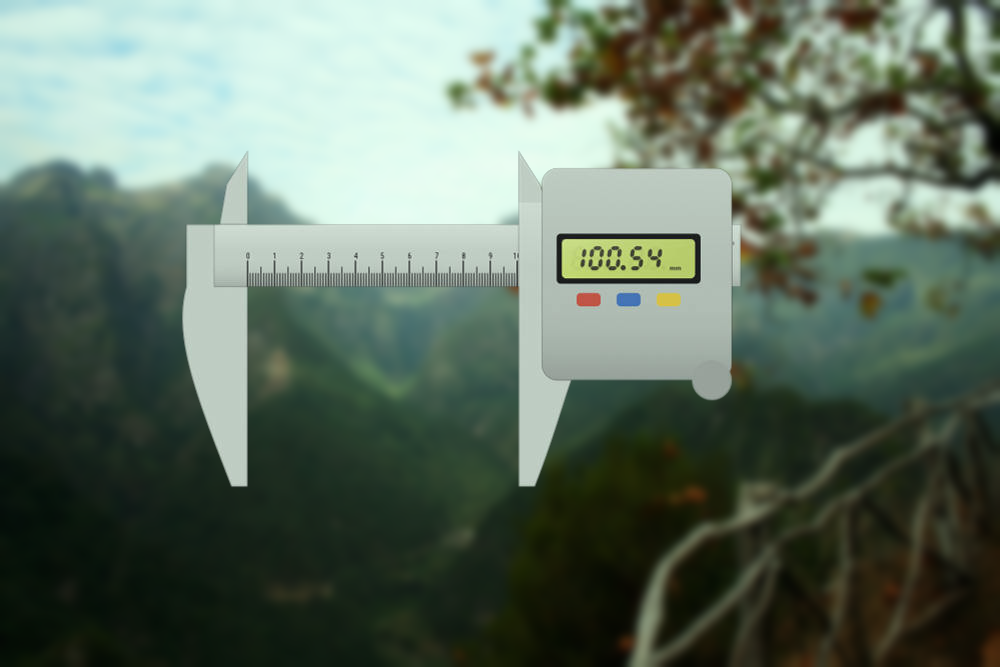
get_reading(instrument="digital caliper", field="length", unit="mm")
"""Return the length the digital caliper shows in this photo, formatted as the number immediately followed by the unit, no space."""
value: 100.54mm
